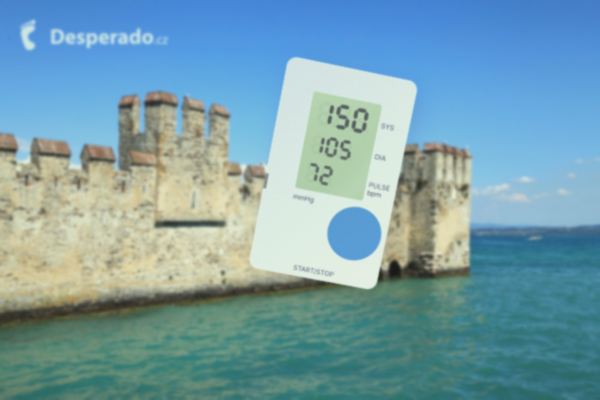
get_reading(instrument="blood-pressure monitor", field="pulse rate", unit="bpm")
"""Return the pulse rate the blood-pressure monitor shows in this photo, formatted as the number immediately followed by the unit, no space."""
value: 72bpm
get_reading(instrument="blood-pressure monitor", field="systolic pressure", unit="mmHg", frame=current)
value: 150mmHg
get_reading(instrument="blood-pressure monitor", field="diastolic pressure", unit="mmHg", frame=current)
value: 105mmHg
